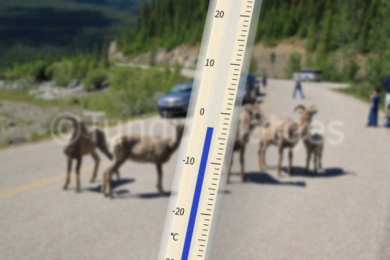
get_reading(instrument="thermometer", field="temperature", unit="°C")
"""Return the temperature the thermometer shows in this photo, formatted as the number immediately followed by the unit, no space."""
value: -3°C
